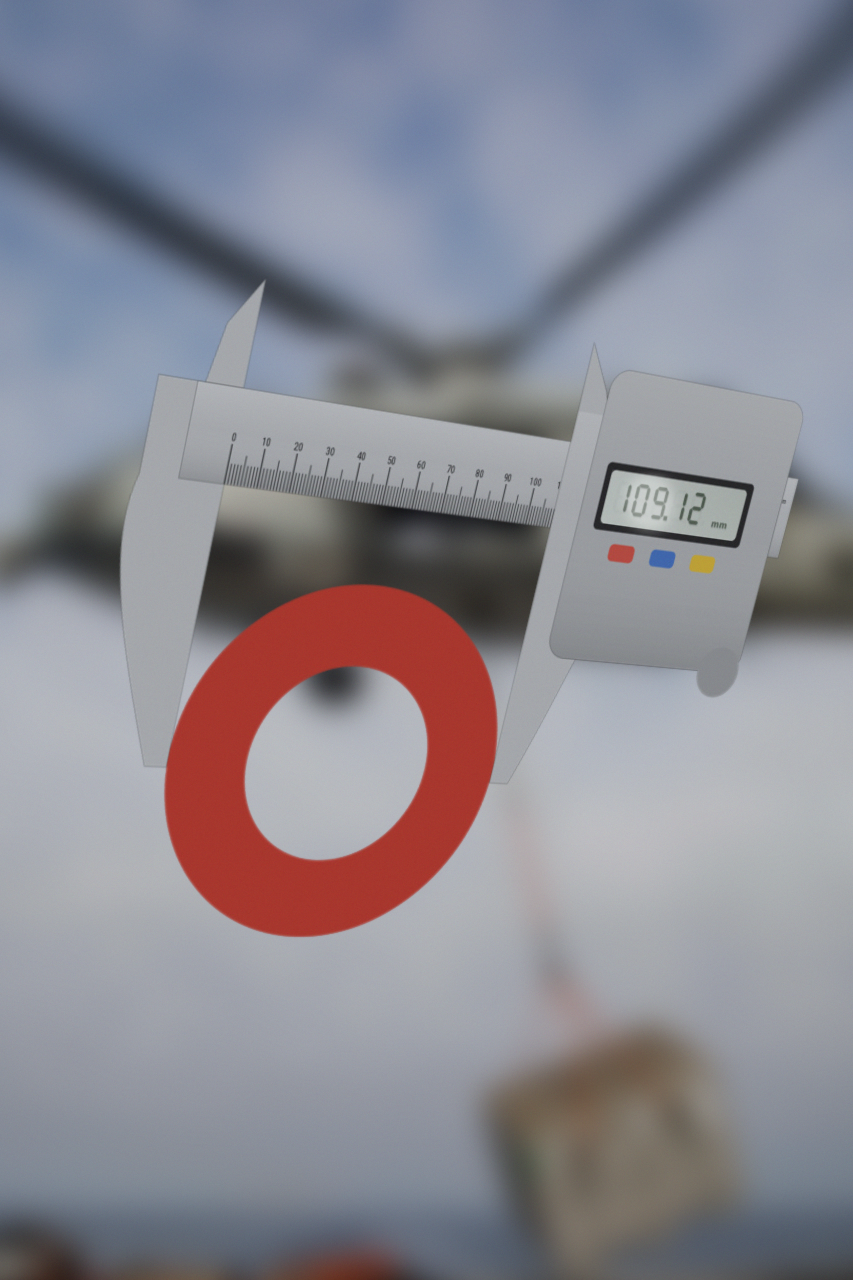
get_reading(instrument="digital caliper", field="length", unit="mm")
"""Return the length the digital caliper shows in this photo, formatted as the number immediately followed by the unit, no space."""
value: 109.12mm
